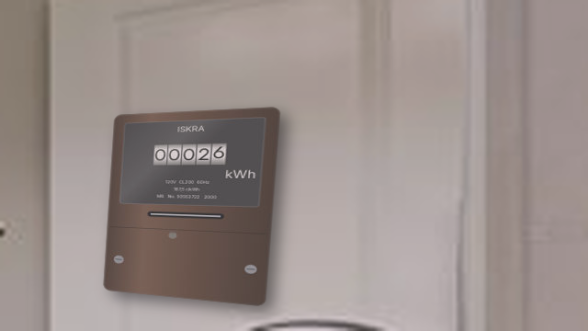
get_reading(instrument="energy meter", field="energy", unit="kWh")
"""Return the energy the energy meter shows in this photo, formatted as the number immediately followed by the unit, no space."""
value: 26kWh
